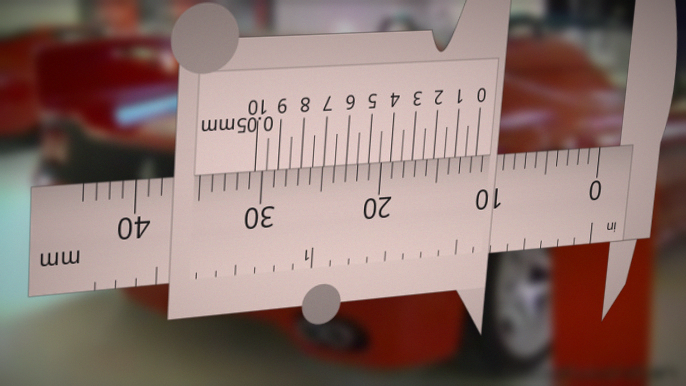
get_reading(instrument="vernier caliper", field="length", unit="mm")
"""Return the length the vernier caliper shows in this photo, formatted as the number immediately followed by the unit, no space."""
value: 11.6mm
